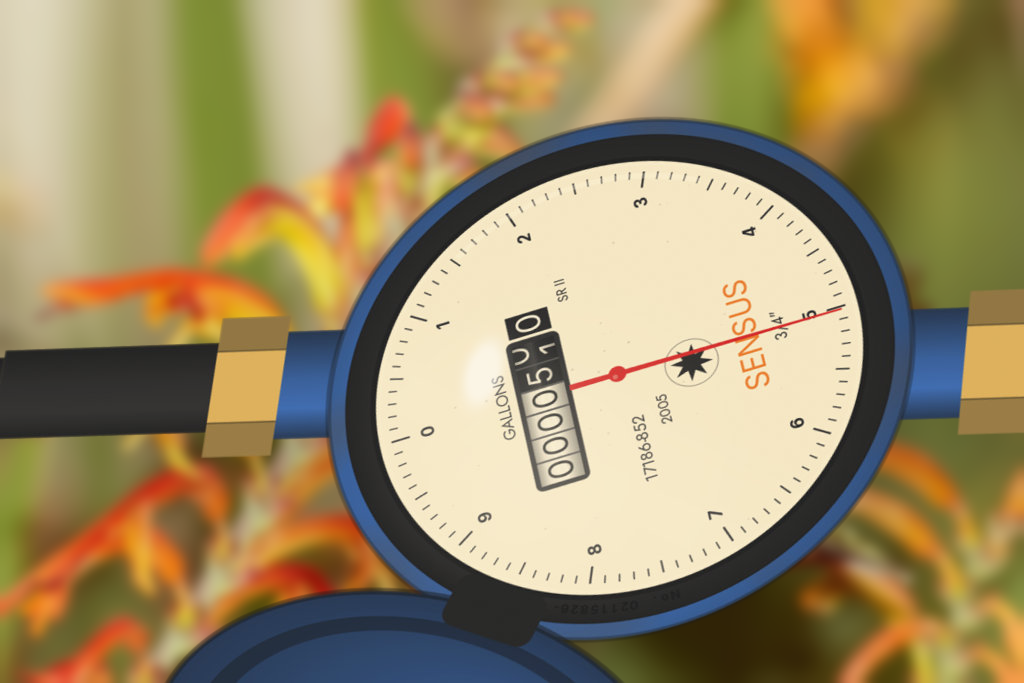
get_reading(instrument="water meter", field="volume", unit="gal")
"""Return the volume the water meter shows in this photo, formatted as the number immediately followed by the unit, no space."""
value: 505.0gal
